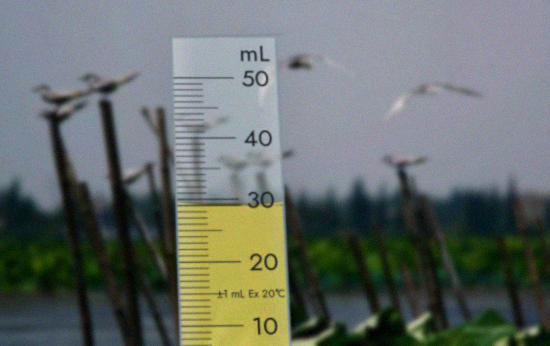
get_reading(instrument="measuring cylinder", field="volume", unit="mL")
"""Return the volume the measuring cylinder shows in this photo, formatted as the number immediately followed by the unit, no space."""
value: 29mL
